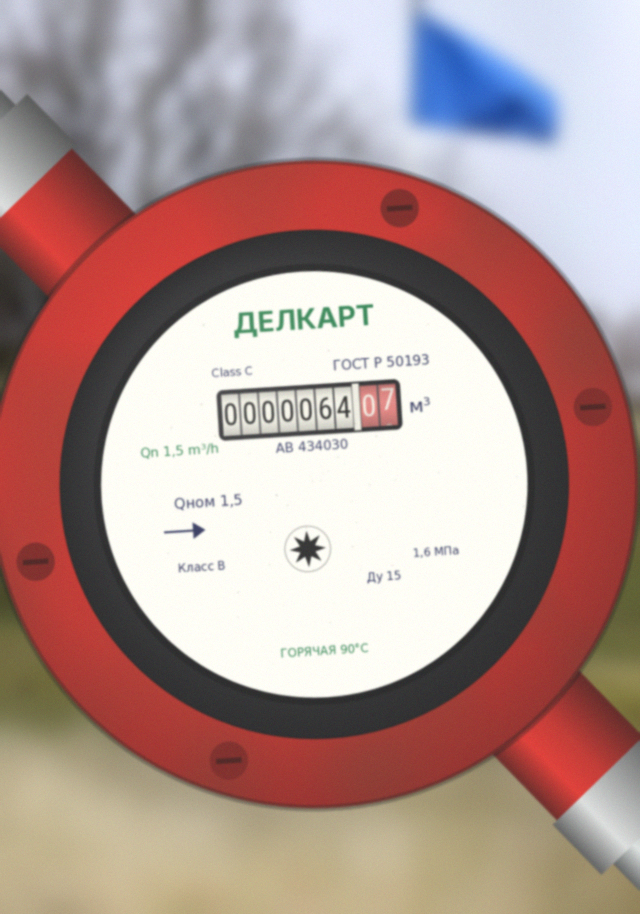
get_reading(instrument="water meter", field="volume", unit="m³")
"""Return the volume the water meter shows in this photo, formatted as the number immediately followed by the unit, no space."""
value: 64.07m³
